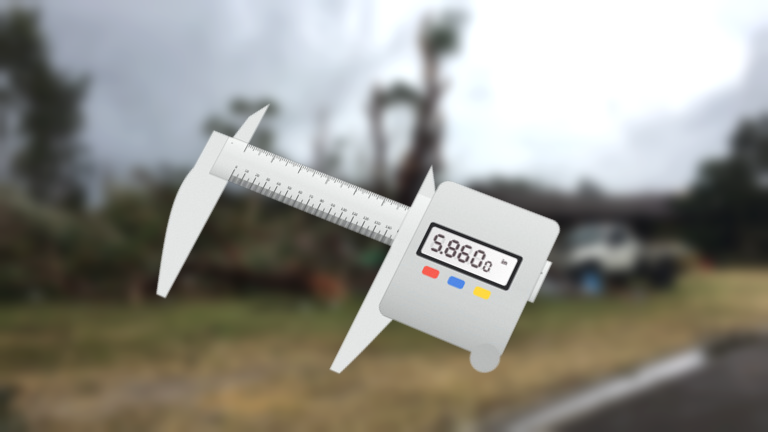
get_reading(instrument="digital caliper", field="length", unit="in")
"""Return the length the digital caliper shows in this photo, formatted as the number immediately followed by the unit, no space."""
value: 5.8600in
